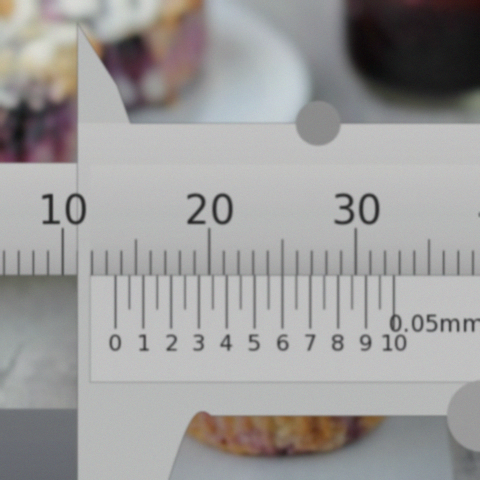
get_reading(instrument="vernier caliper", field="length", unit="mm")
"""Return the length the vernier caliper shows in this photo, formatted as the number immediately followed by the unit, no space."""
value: 13.6mm
